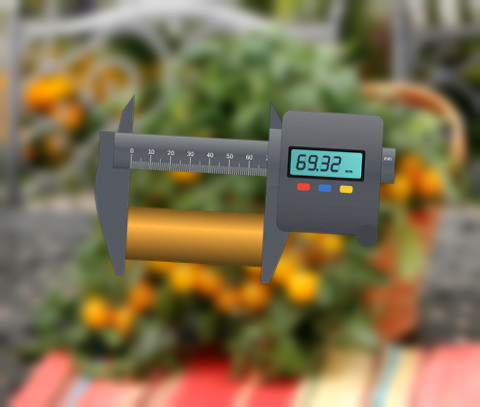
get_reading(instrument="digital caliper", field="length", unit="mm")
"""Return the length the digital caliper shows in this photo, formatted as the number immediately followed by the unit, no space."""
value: 69.32mm
